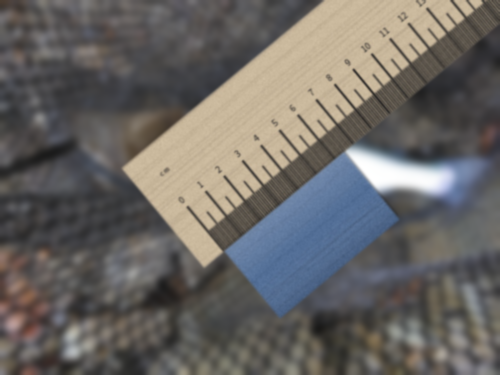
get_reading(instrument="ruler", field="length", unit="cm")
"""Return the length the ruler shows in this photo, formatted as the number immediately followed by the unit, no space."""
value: 6.5cm
